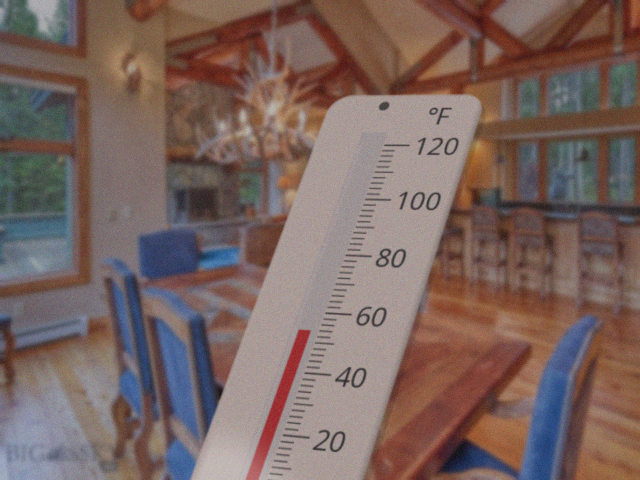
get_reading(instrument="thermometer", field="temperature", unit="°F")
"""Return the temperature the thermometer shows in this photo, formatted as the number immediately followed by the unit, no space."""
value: 54°F
